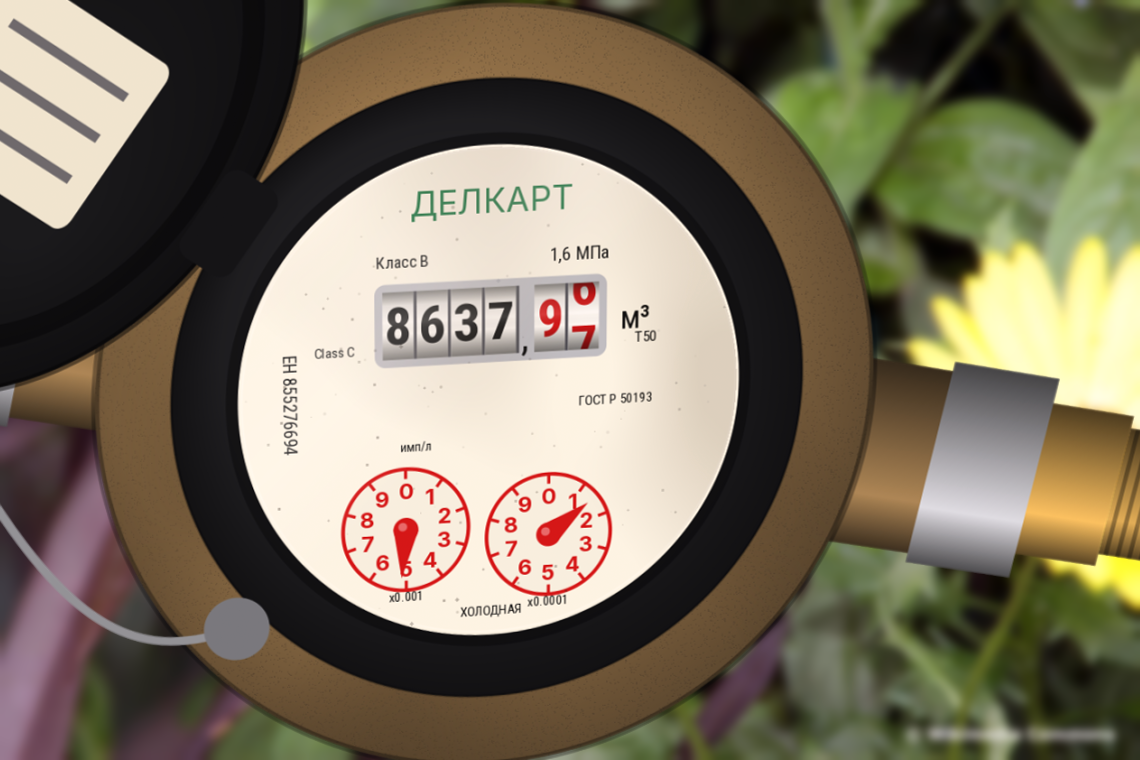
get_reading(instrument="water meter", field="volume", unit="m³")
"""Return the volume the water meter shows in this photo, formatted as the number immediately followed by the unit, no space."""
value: 8637.9651m³
